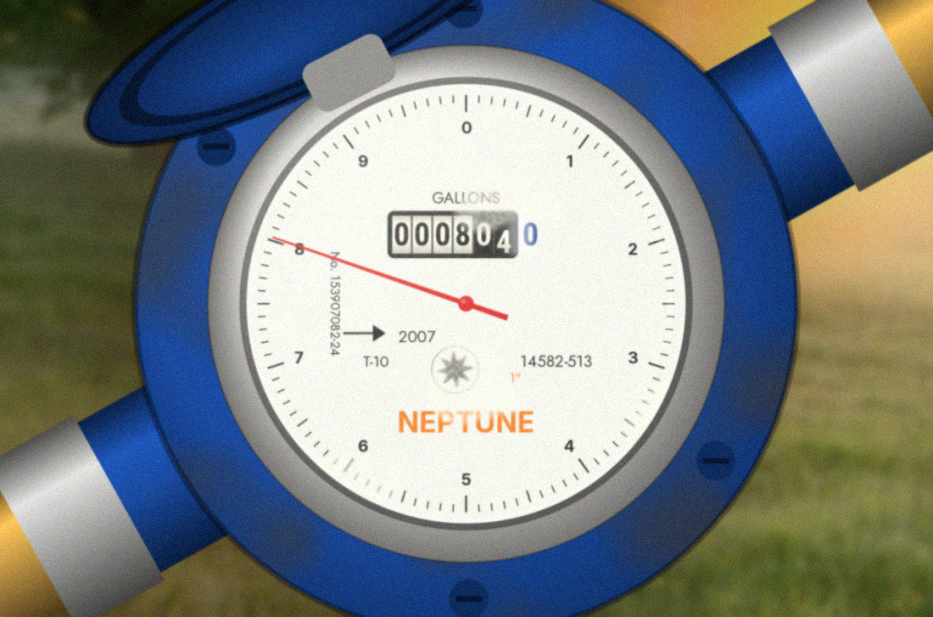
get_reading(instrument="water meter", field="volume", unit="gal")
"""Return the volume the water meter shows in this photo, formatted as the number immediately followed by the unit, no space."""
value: 8038.0gal
